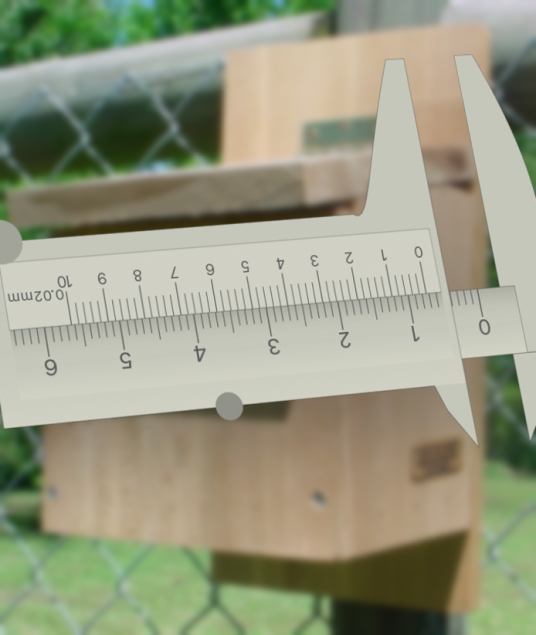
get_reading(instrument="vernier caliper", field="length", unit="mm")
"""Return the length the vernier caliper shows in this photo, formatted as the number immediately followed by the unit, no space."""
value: 7.4mm
